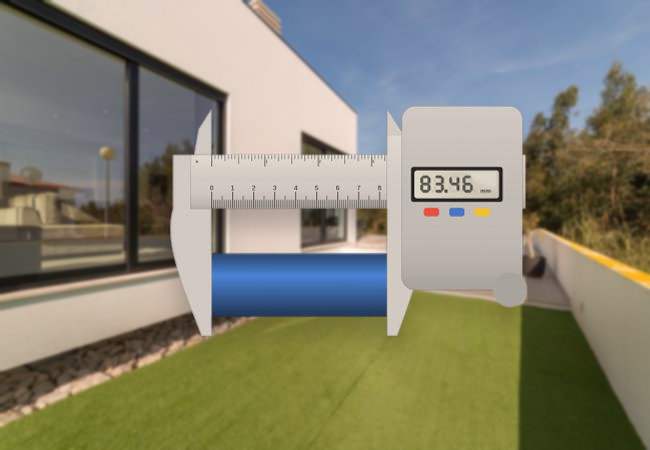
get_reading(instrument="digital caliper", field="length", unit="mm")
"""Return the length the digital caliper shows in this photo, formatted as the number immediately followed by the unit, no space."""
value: 83.46mm
